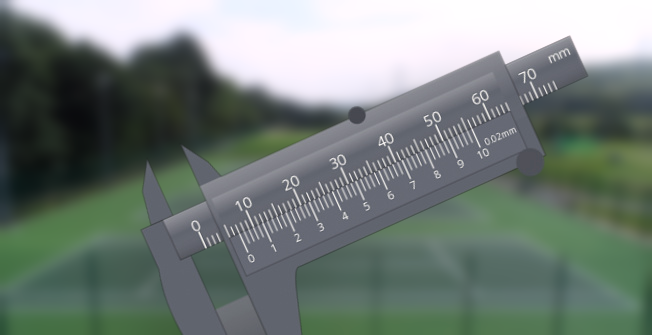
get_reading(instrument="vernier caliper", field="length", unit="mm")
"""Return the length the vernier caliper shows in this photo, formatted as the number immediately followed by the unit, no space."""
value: 7.0mm
